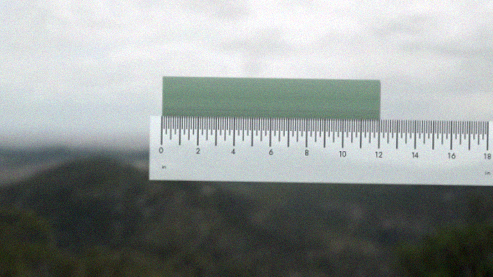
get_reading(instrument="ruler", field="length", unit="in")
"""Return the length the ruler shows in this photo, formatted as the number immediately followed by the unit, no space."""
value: 12in
